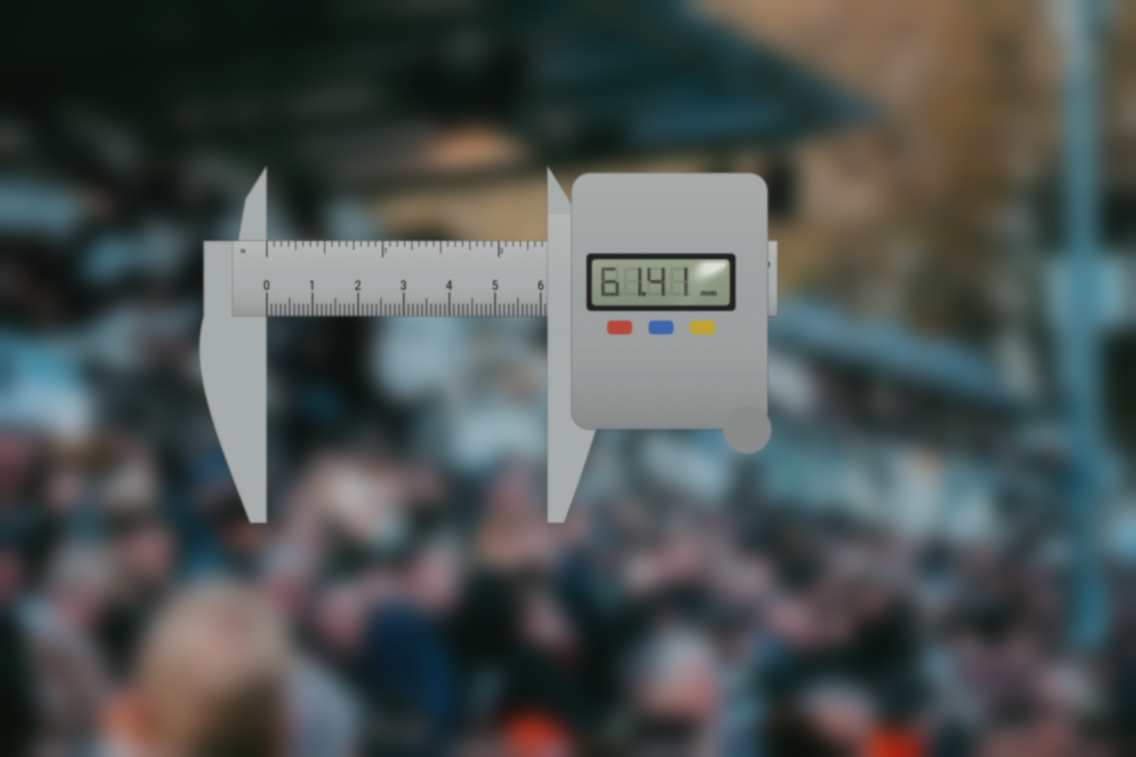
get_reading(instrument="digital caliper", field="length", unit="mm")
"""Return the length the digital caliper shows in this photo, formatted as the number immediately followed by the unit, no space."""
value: 61.41mm
